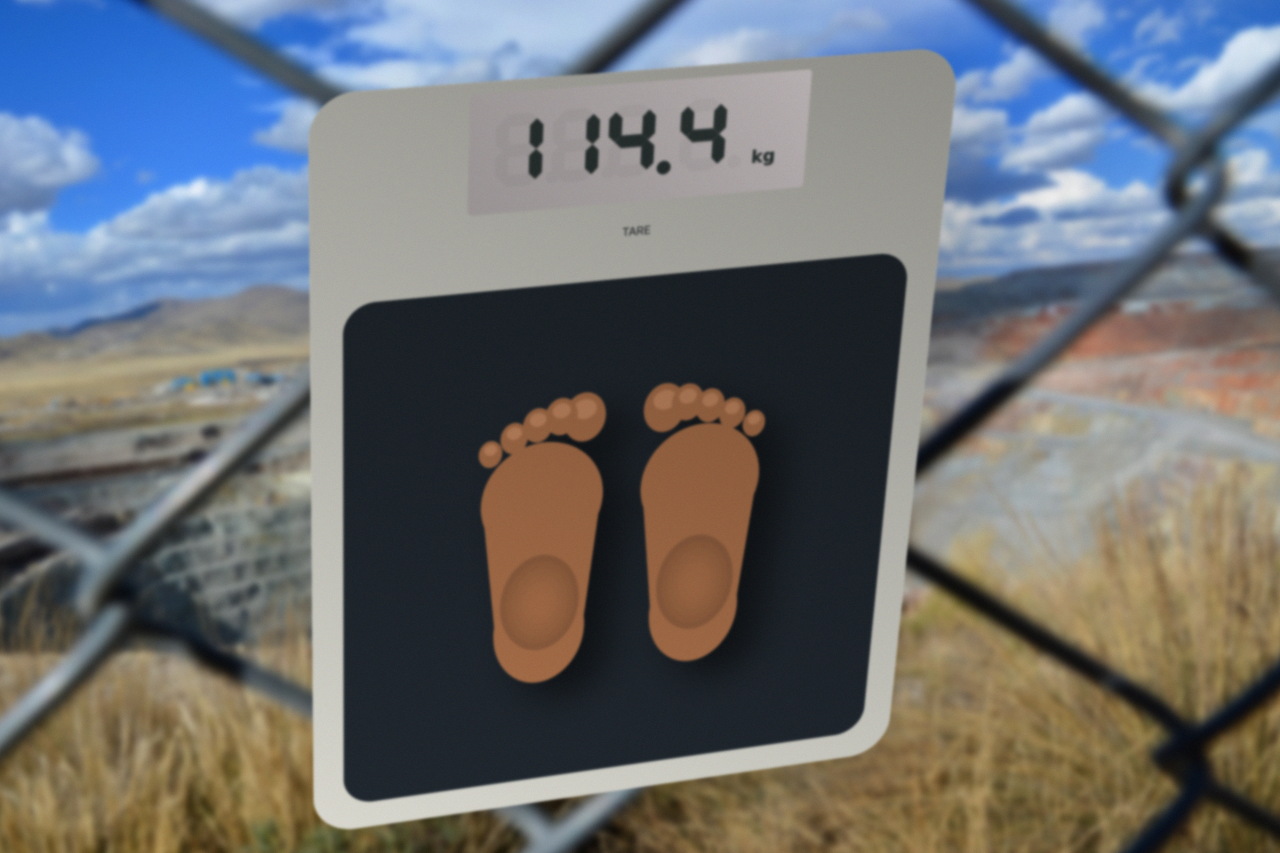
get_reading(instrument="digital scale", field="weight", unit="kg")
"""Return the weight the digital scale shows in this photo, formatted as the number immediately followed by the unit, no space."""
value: 114.4kg
